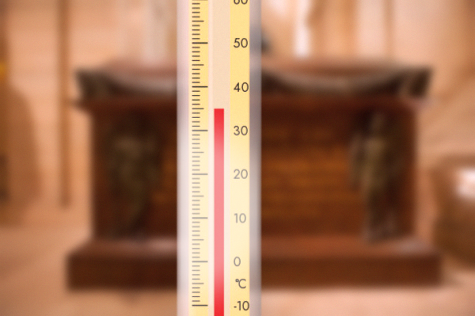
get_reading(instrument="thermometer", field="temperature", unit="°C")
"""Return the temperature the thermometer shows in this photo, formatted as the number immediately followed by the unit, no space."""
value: 35°C
